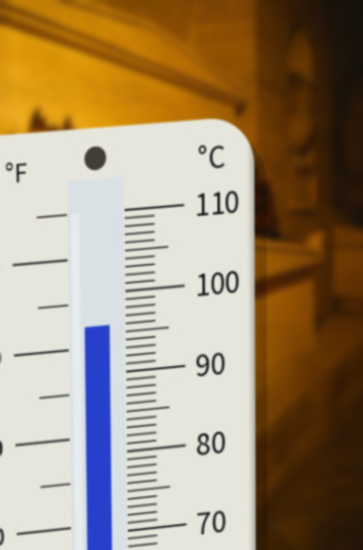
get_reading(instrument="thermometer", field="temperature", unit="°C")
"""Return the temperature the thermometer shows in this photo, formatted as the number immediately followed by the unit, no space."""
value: 96°C
